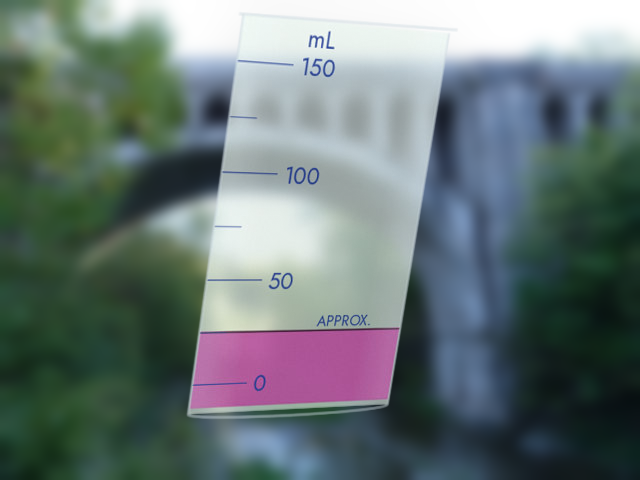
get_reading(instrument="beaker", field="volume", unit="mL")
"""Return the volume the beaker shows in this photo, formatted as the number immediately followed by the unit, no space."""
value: 25mL
